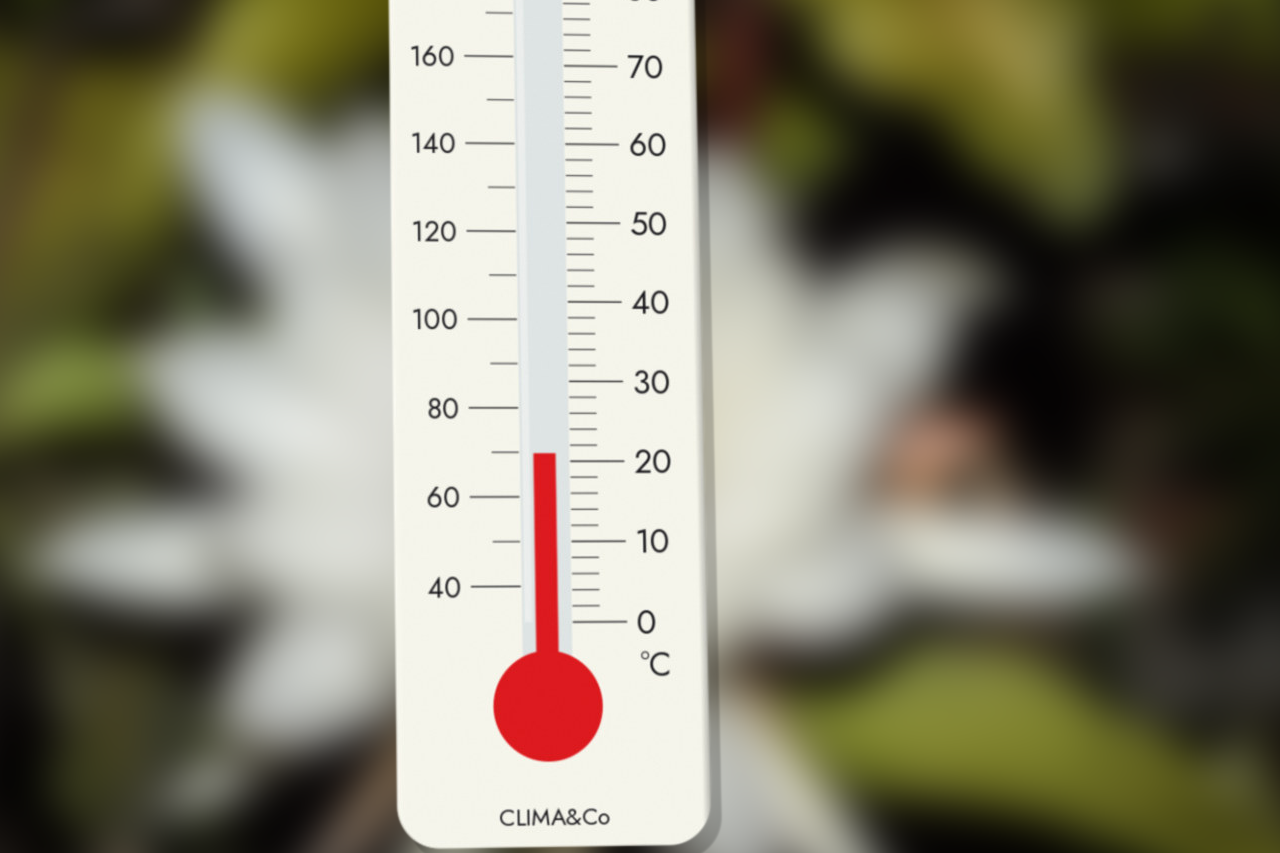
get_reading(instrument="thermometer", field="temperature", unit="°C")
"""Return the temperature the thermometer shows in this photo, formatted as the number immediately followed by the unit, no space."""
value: 21°C
